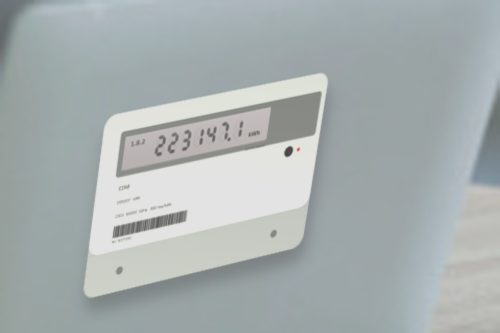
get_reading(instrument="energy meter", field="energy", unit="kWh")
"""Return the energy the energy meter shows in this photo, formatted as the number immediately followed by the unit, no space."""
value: 223147.1kWh
